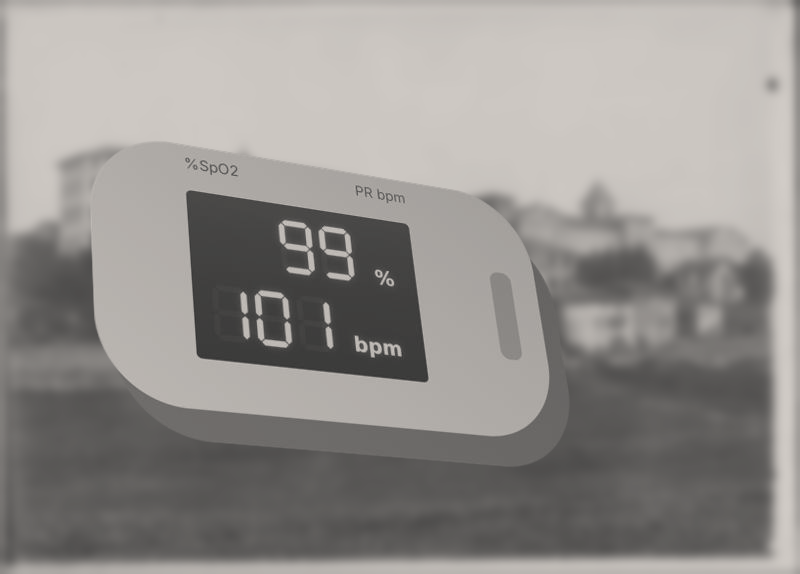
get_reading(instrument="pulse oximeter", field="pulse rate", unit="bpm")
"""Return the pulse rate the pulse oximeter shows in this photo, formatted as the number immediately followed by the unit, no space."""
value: 101bpm
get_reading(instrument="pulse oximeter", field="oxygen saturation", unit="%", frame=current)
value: 99%
